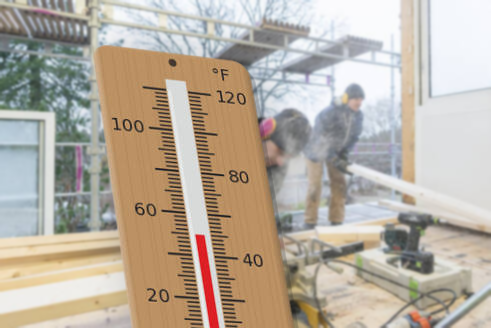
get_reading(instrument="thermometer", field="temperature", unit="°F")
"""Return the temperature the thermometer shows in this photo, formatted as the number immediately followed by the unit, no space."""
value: 50°F
